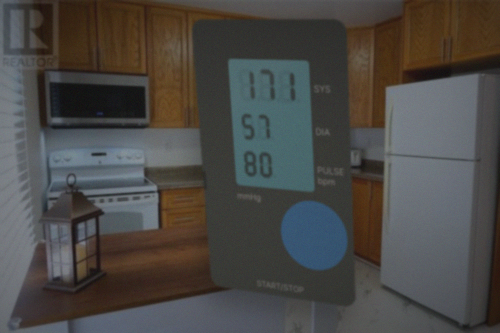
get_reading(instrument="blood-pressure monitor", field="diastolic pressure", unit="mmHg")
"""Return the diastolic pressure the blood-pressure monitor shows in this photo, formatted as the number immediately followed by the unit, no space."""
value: 57mmHg
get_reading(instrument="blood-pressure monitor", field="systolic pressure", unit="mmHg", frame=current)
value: 171mmHg
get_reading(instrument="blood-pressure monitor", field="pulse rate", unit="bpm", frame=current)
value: 80bpm
